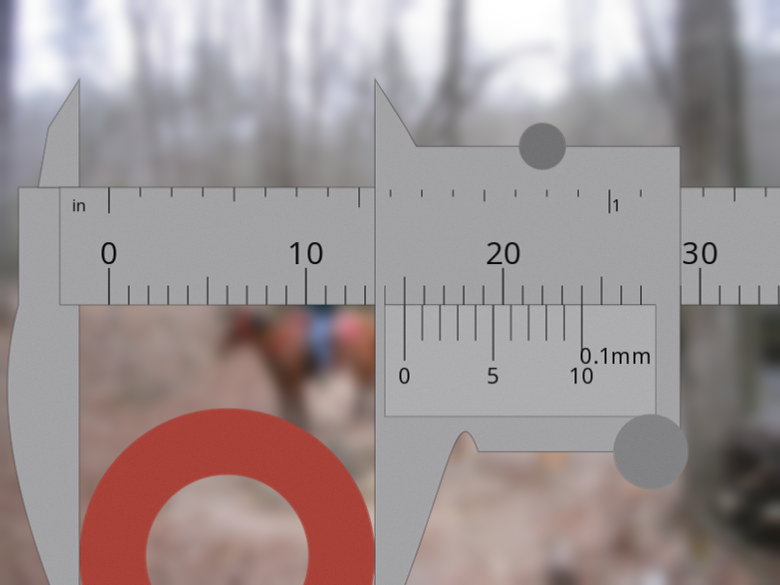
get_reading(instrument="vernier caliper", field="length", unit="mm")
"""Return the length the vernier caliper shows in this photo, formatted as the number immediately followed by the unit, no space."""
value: 15.0mm
